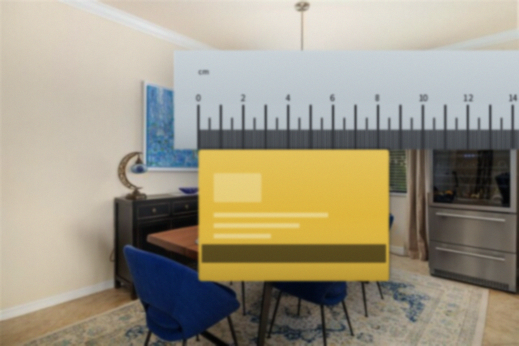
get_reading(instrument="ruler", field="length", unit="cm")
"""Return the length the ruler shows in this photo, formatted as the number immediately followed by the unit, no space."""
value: 8.5cm
